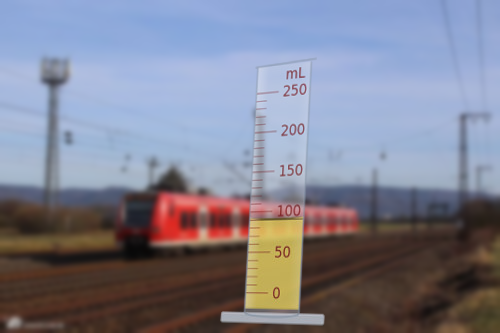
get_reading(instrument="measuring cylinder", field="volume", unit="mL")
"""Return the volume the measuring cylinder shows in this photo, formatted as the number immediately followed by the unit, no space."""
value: 90mL
